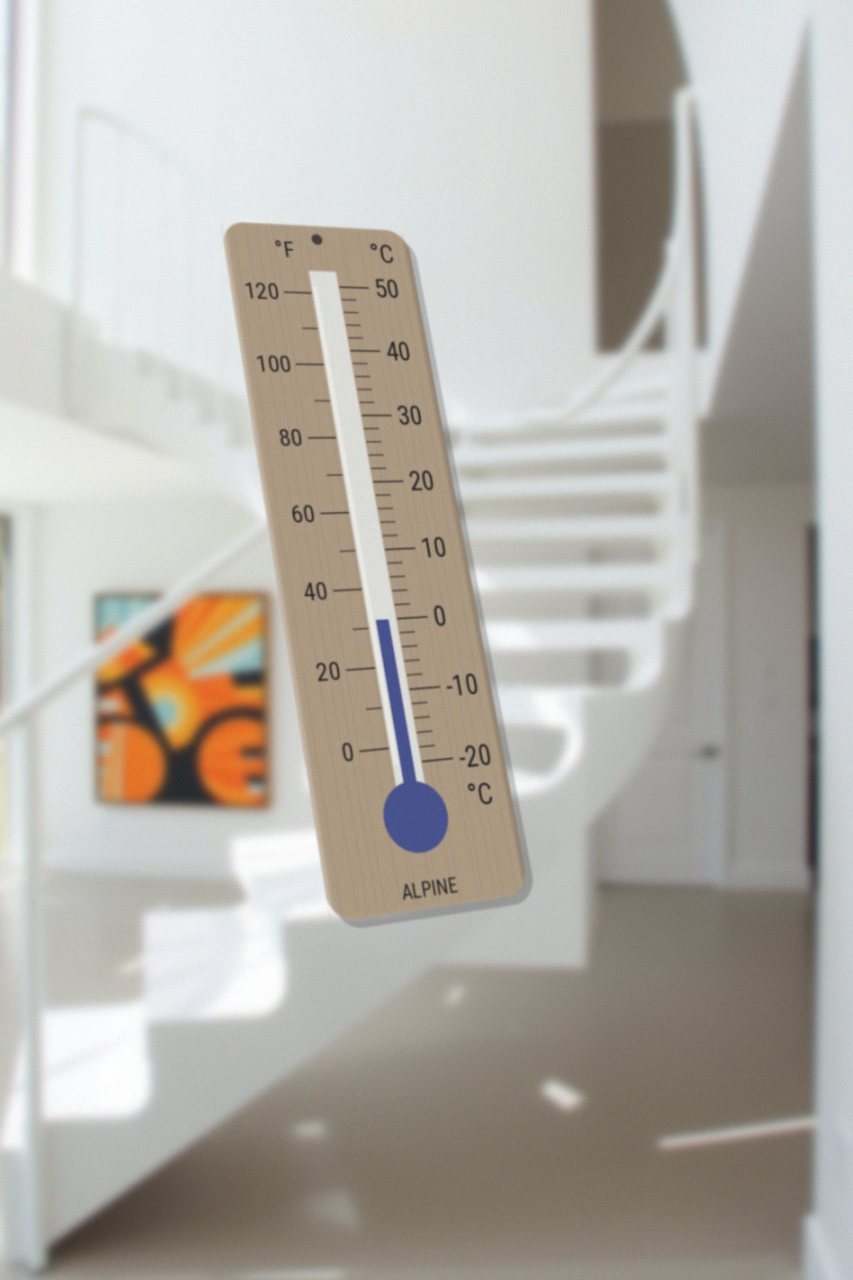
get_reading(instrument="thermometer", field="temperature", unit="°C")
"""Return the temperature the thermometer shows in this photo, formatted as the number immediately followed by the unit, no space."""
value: 0°C
